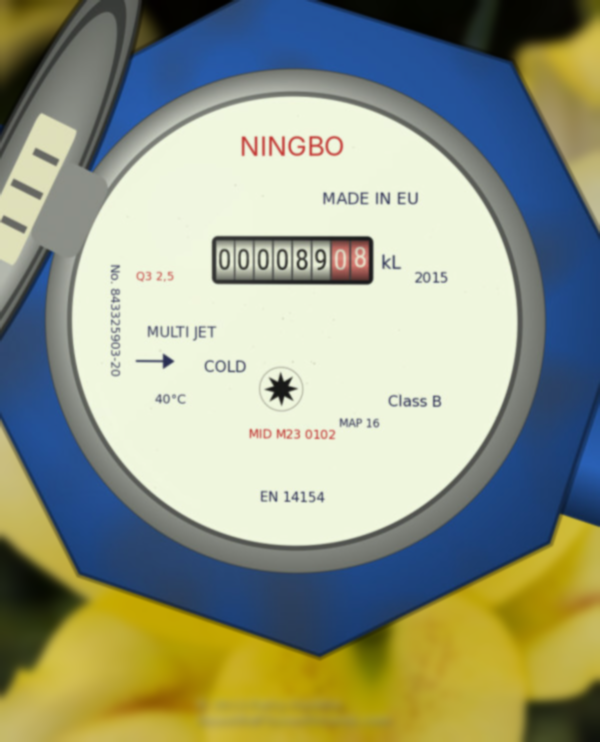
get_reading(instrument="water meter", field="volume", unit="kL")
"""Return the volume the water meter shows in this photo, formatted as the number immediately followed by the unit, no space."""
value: 89.08kL
